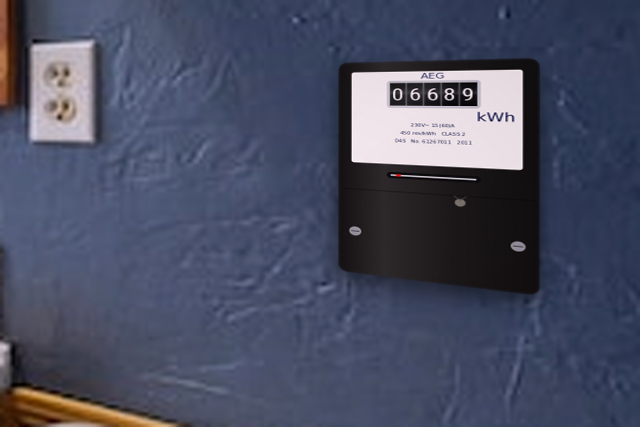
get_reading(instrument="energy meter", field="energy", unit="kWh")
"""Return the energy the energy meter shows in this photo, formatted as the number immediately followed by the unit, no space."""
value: 6689kWh
